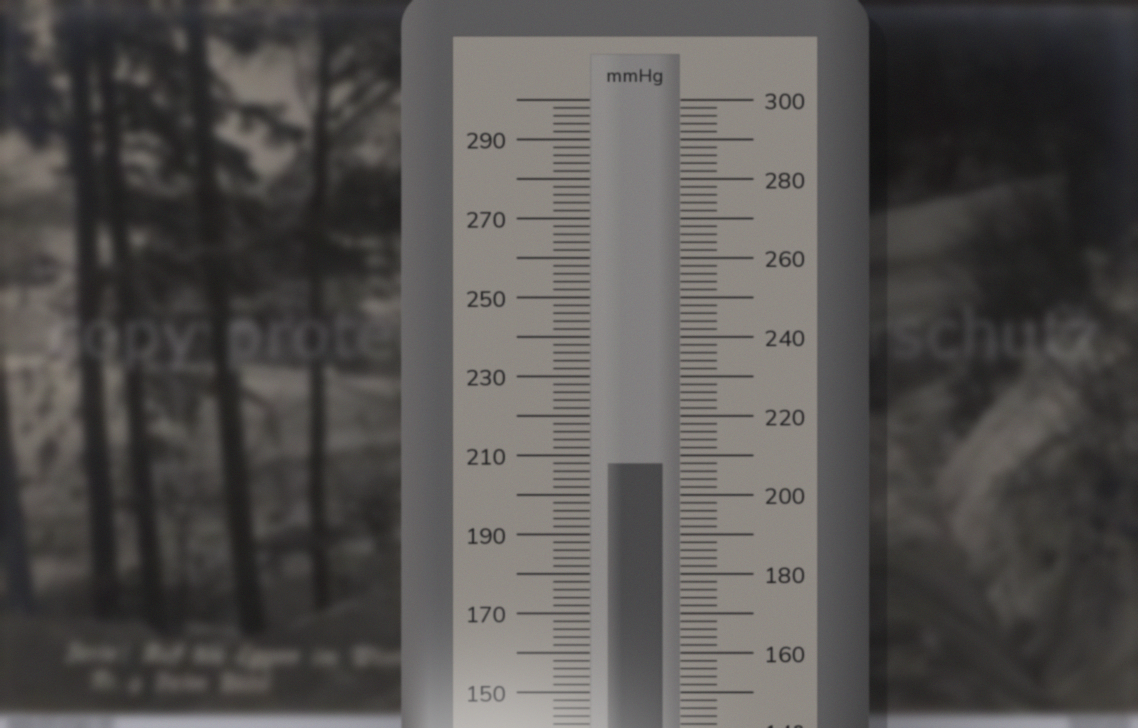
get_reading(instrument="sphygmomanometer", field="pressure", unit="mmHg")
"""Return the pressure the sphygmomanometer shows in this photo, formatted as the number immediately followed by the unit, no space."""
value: 208mmHg
